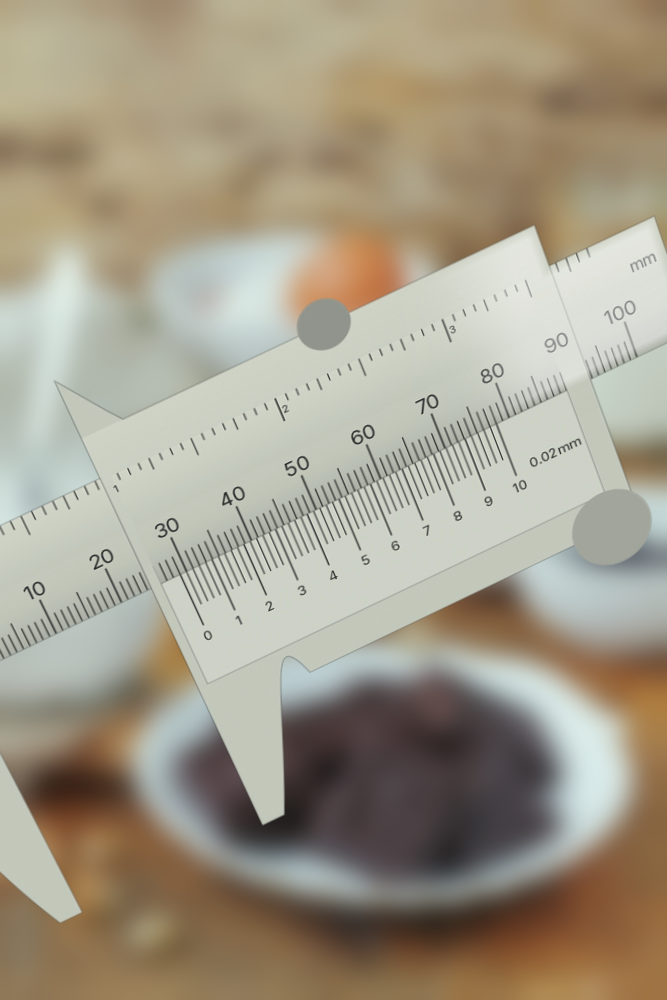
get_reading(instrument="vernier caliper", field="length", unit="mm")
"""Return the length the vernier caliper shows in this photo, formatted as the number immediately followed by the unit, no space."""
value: 29.0mm
